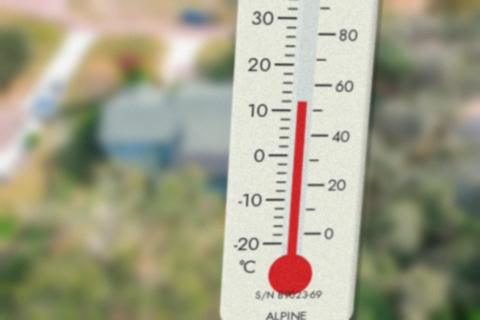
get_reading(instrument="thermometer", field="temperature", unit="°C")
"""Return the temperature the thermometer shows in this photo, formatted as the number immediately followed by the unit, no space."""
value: 12°C
